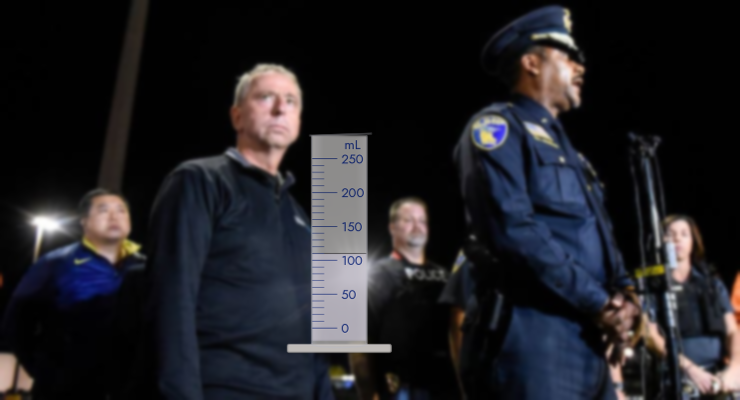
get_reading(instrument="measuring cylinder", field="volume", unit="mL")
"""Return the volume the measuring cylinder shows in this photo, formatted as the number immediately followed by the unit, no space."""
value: 110mL
